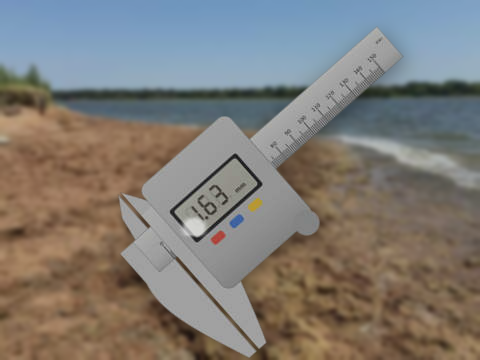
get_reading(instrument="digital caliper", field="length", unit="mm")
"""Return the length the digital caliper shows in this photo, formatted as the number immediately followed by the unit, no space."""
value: 1.63mm
